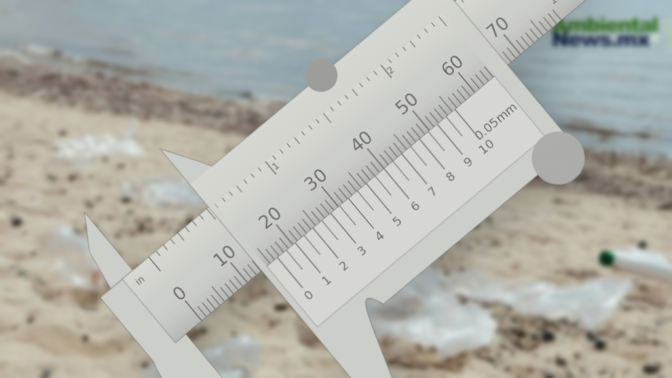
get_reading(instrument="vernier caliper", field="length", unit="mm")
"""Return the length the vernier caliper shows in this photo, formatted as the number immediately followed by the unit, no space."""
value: 16.6mm
